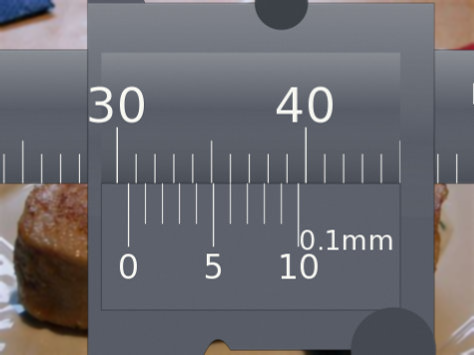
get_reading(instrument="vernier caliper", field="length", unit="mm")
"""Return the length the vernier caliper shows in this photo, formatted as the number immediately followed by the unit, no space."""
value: 30.6mm
